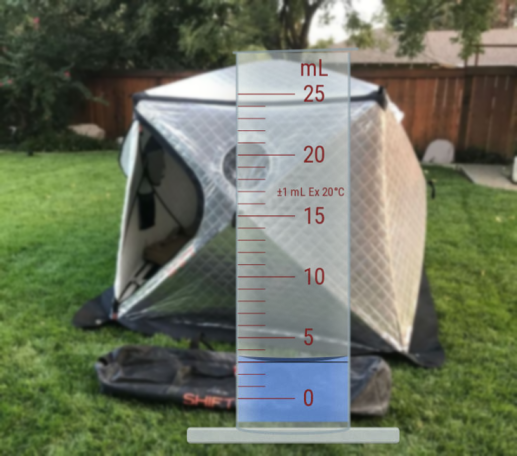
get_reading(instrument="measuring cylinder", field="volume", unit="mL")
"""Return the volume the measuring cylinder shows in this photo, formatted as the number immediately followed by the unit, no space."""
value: 3mL
